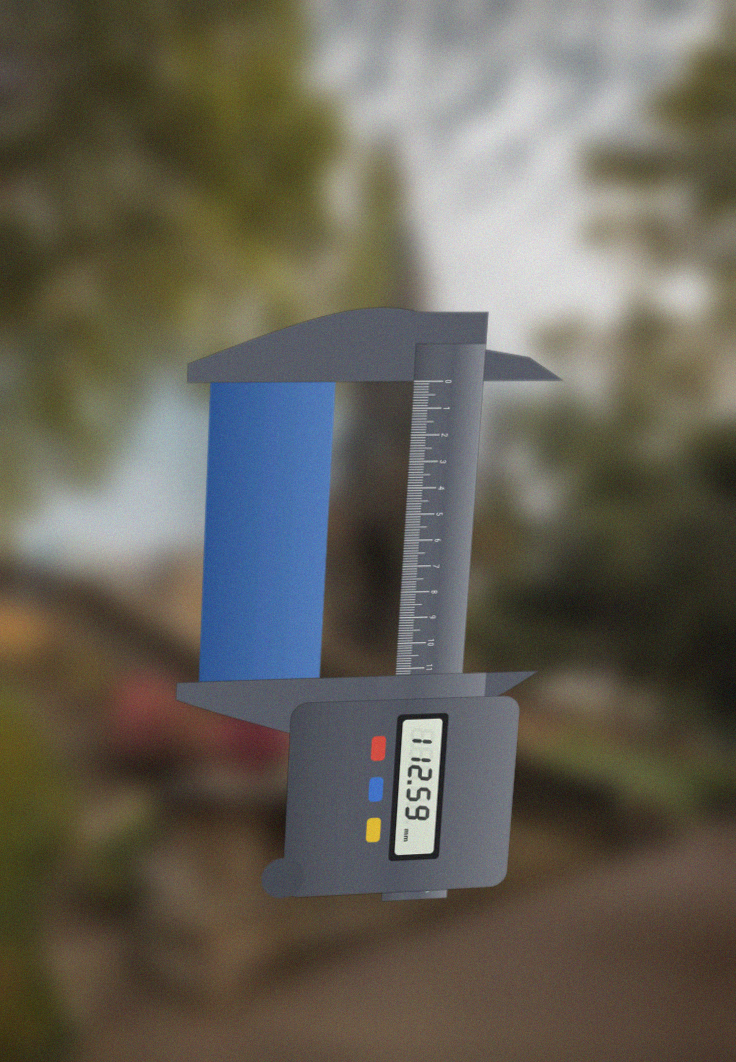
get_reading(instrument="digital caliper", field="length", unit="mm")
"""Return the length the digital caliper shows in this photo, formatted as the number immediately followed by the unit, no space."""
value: 112.59mm
